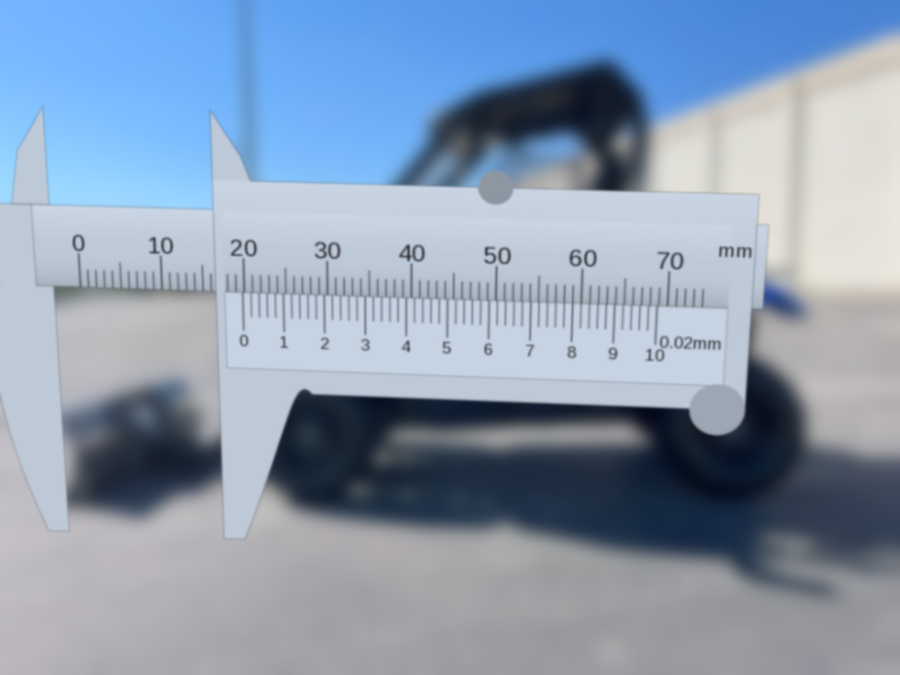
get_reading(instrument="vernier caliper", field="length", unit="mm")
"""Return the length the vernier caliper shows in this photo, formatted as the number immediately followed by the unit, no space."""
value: 19.8mm
